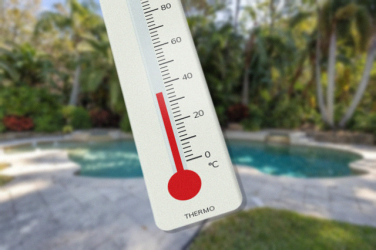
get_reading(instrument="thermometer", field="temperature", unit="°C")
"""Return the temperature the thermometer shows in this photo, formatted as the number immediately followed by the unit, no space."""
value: 36°C
